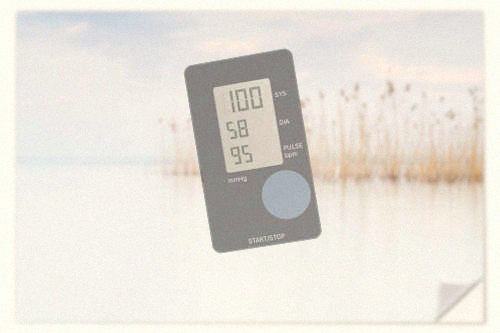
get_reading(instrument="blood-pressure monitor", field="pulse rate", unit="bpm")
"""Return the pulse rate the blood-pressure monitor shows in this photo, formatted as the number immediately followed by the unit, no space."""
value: 95bpm
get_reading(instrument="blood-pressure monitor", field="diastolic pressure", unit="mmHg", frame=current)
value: 58mmHg
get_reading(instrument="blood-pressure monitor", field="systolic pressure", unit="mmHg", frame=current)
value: 100mmHg
